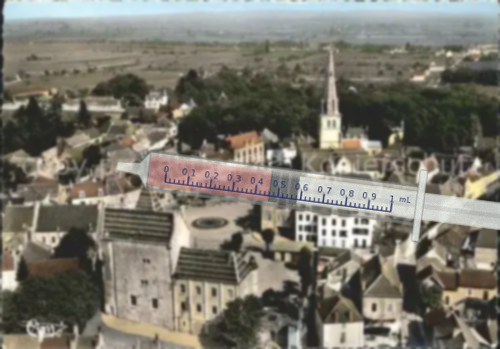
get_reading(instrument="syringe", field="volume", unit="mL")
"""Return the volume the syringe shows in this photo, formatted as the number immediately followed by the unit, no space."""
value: 0.46mL
